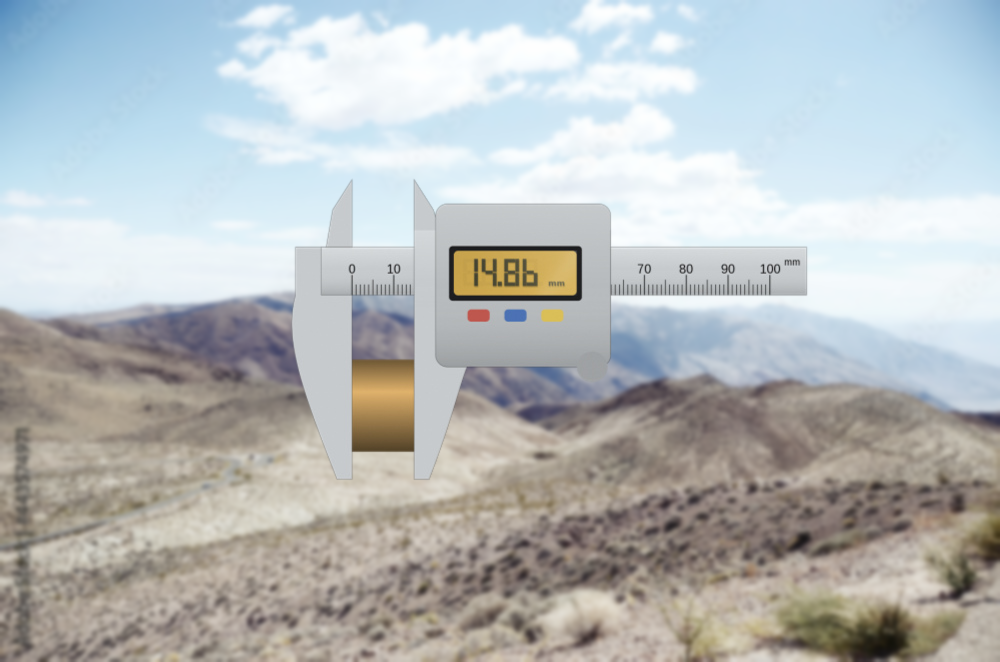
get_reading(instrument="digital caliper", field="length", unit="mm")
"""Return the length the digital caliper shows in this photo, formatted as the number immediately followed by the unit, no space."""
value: 14.86mm
